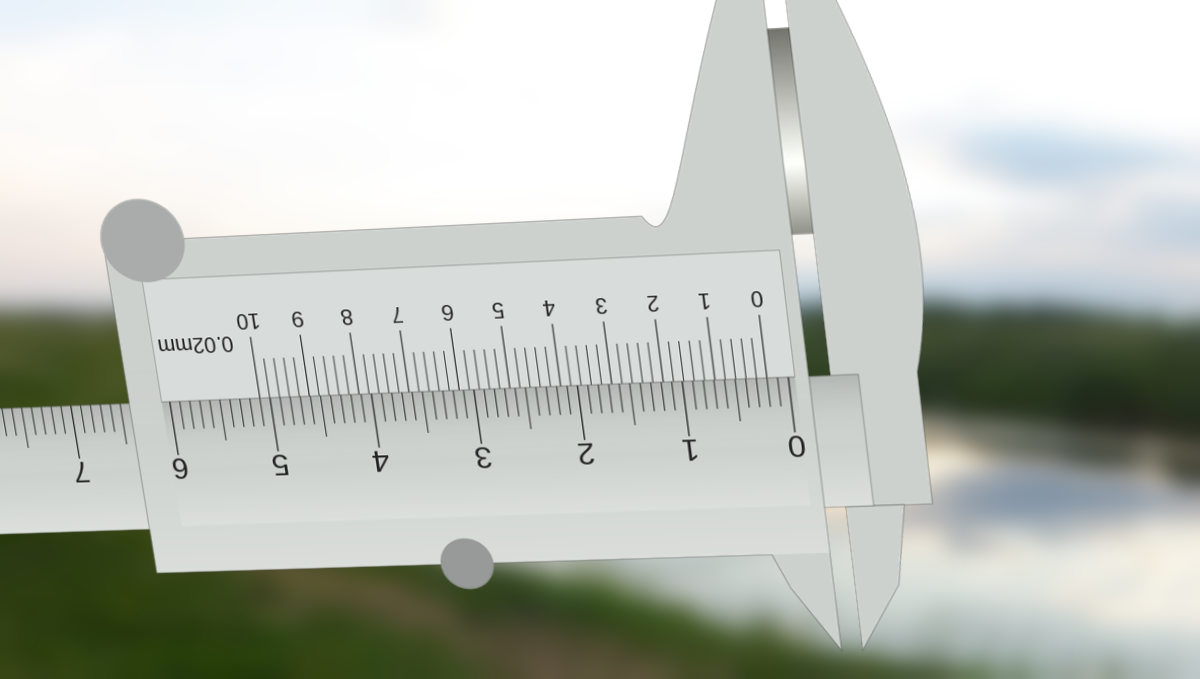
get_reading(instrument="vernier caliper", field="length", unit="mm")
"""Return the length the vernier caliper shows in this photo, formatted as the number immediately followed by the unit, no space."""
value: 2.0mm
